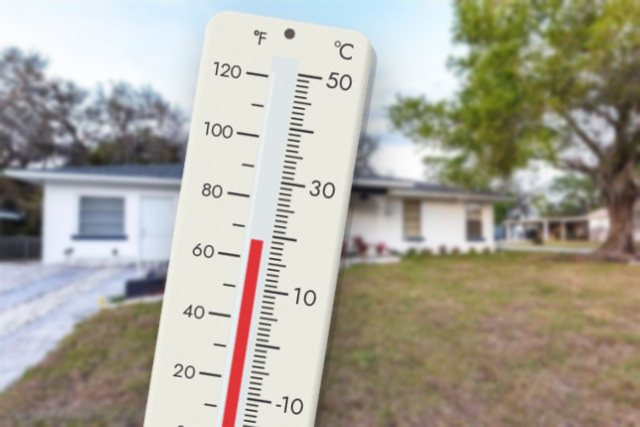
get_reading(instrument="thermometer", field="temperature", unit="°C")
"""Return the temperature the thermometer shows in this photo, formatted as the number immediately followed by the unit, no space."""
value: 19°C
